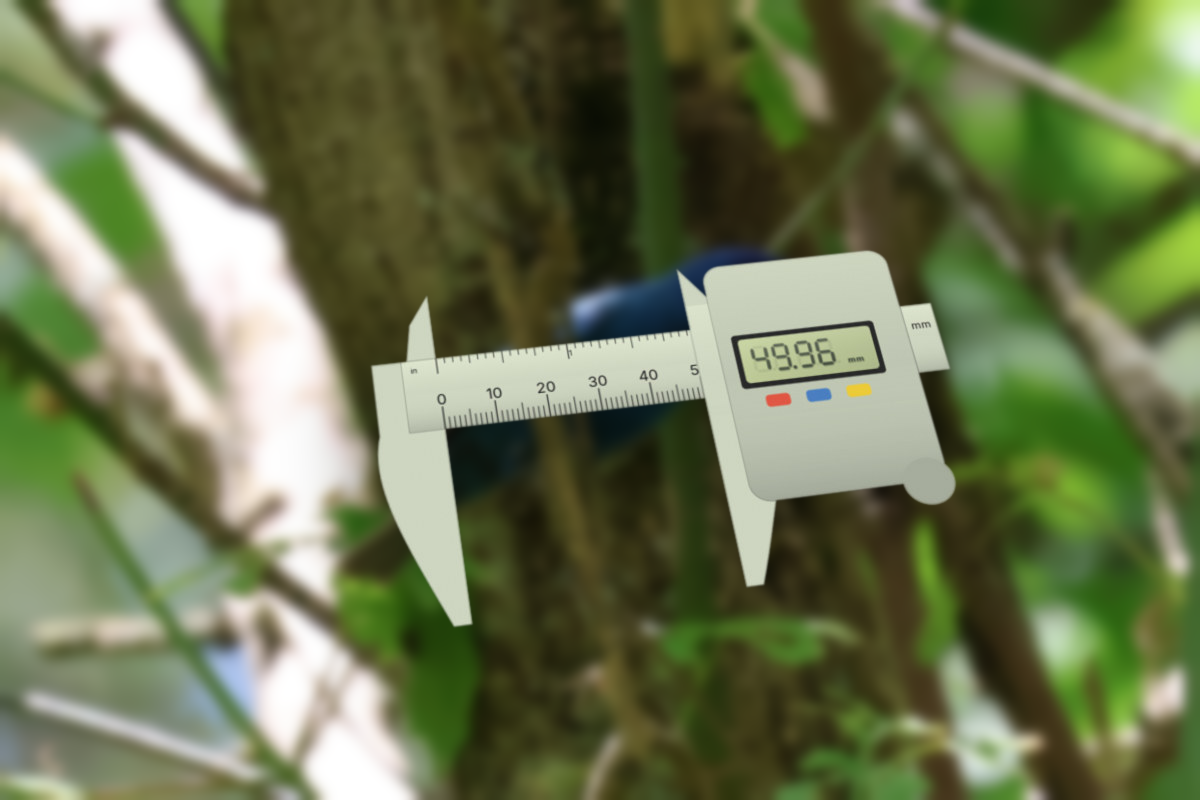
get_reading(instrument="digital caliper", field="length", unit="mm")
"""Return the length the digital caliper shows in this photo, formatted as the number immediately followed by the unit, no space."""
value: 49.96mm
